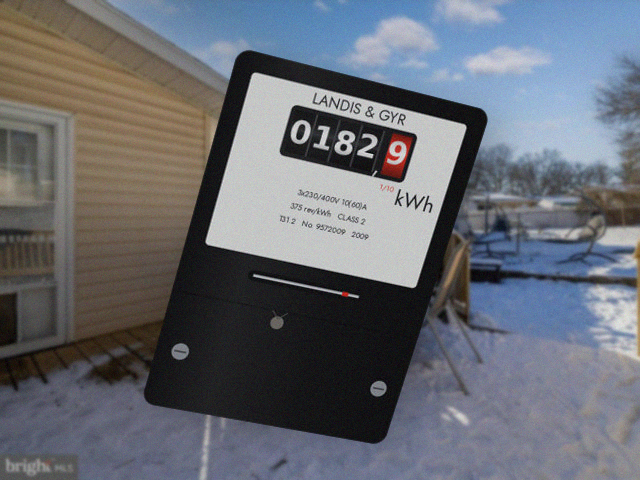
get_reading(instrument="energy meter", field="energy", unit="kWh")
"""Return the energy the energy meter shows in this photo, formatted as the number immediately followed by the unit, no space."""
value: 182.9kWh
